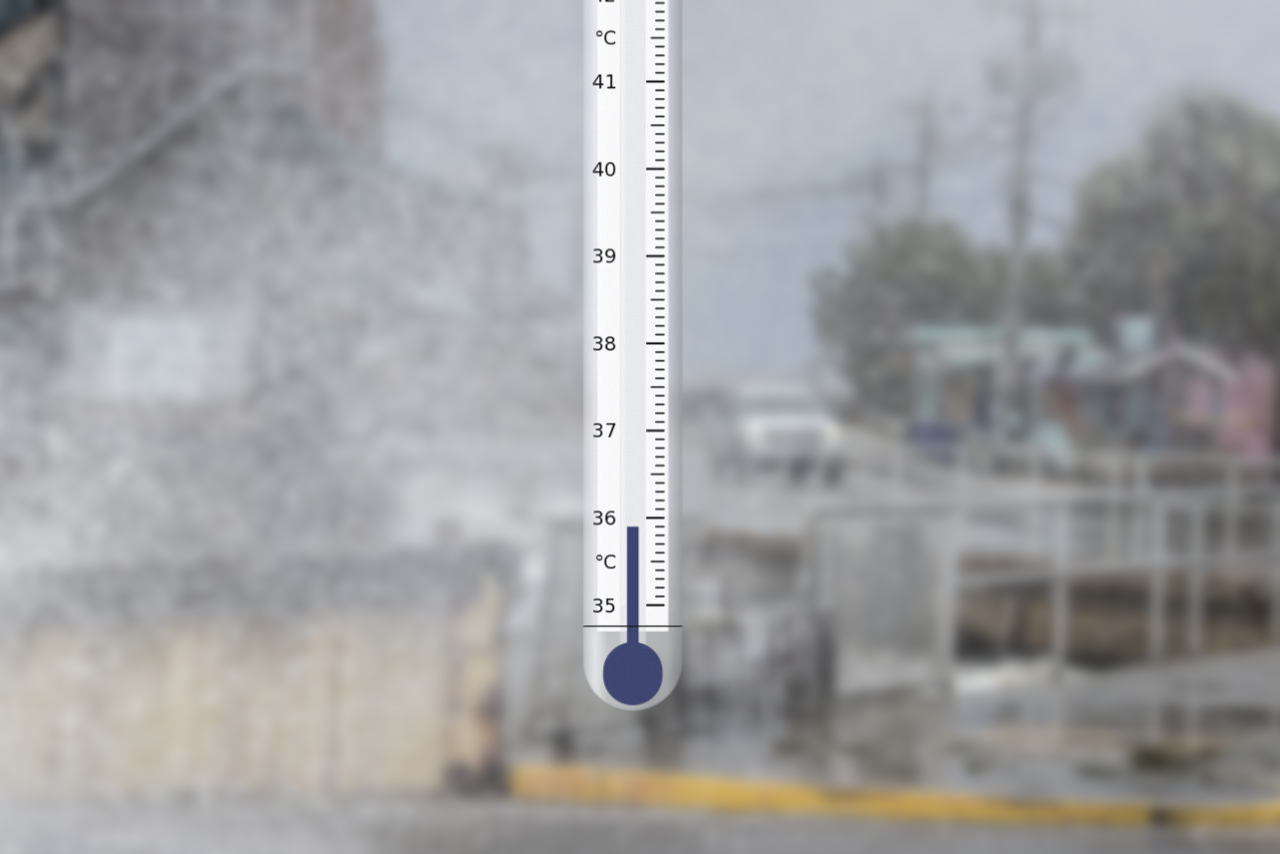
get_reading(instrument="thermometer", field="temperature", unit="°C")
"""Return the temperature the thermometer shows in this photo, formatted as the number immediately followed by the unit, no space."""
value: 35.9°C
